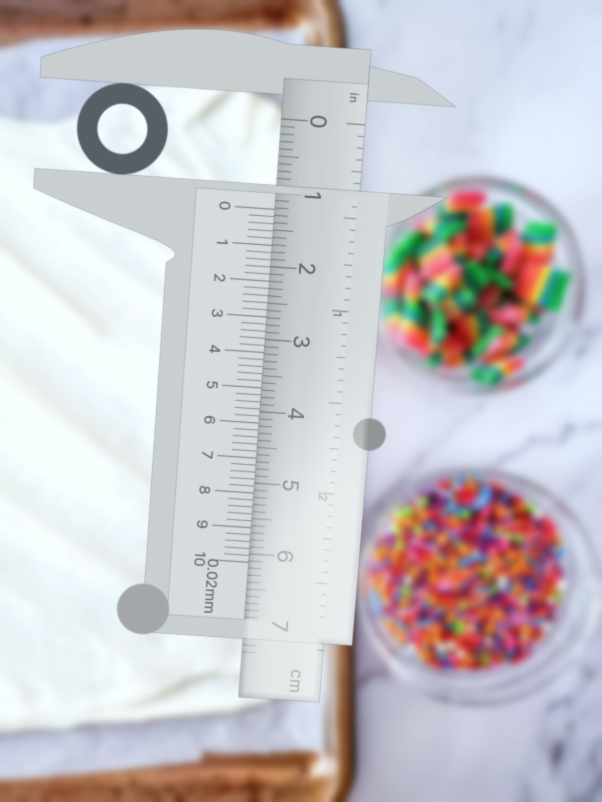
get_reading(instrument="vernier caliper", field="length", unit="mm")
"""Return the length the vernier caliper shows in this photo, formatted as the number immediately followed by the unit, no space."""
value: 12.2mm
